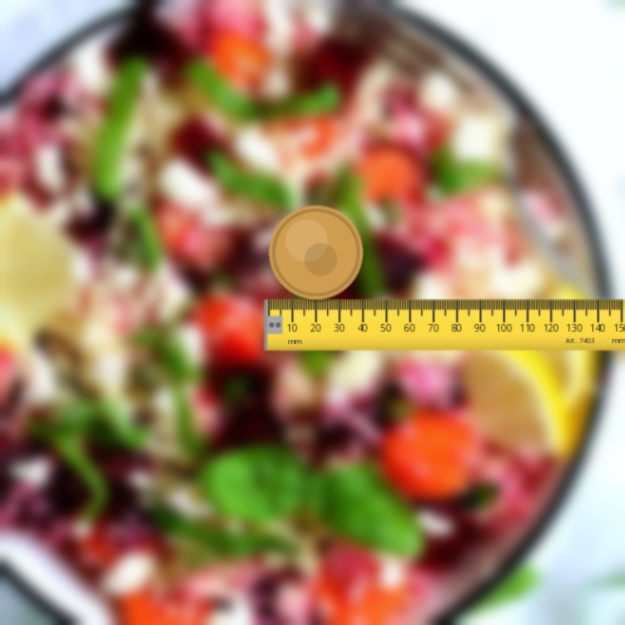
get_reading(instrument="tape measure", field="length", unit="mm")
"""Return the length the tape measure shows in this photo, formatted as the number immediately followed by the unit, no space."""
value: 40mm
